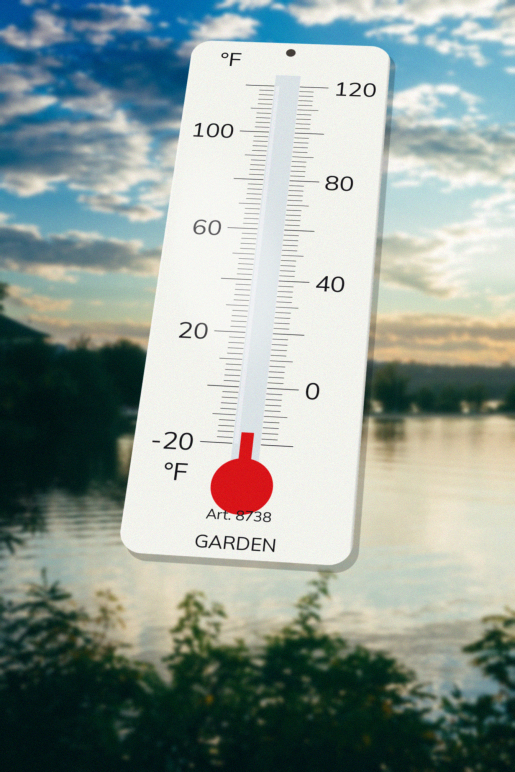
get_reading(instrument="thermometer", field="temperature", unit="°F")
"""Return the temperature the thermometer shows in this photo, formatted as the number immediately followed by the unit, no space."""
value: -16°F
